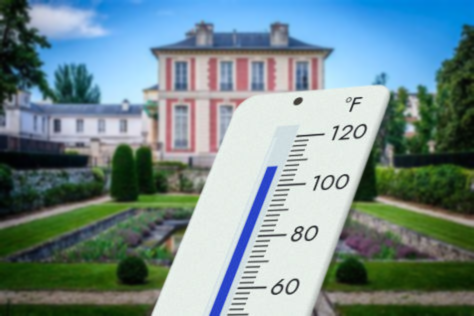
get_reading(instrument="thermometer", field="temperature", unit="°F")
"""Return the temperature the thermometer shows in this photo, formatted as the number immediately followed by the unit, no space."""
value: 108°F
